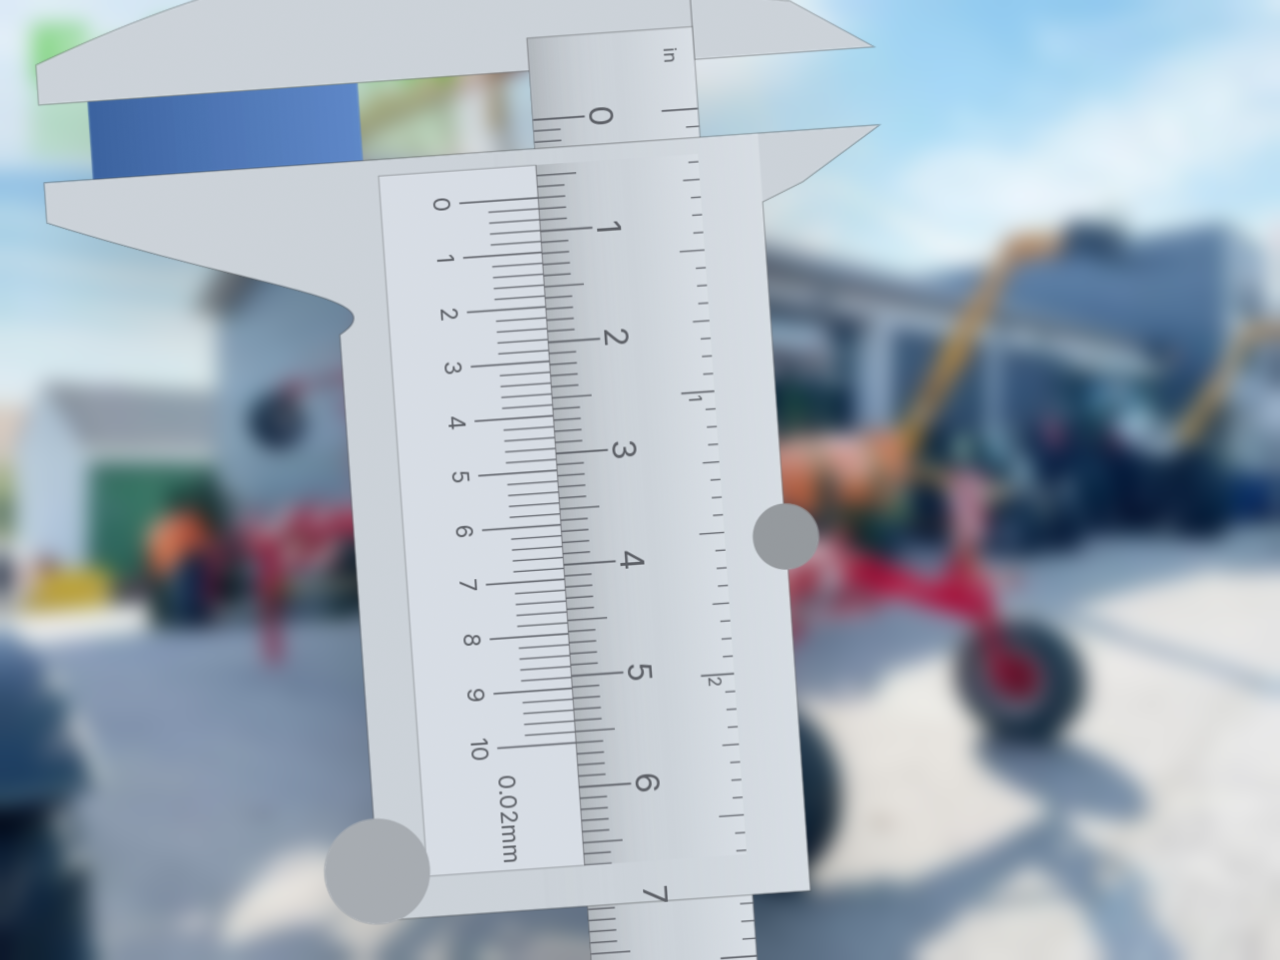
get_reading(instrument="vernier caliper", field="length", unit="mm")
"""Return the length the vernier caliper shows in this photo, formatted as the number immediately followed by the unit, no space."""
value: 7.0mm
